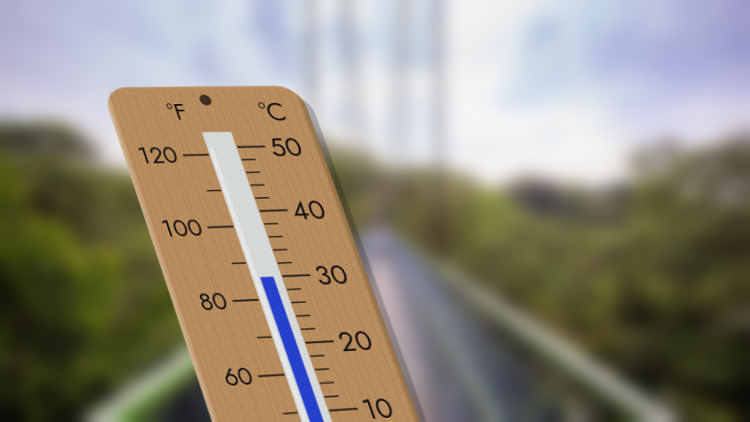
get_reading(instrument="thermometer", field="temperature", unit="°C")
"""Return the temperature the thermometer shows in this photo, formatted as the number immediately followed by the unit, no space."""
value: 30°C
